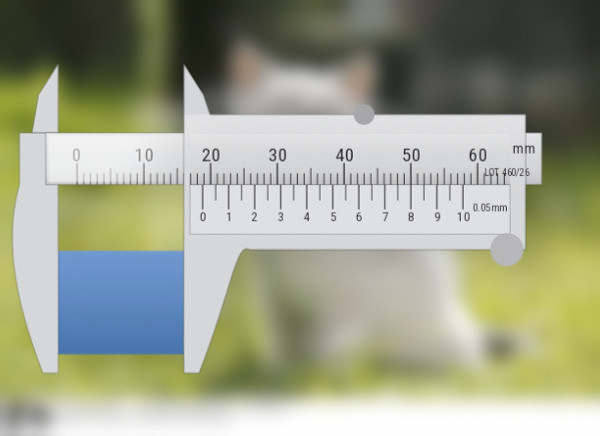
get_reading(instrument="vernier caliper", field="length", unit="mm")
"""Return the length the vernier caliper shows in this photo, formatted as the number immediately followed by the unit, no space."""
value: 18.8mm
